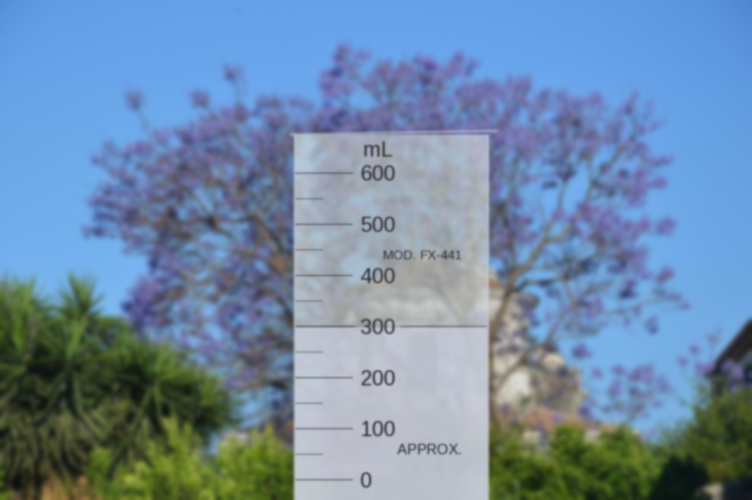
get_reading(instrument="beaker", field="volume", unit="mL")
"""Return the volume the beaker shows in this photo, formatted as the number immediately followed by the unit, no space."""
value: 300mL
